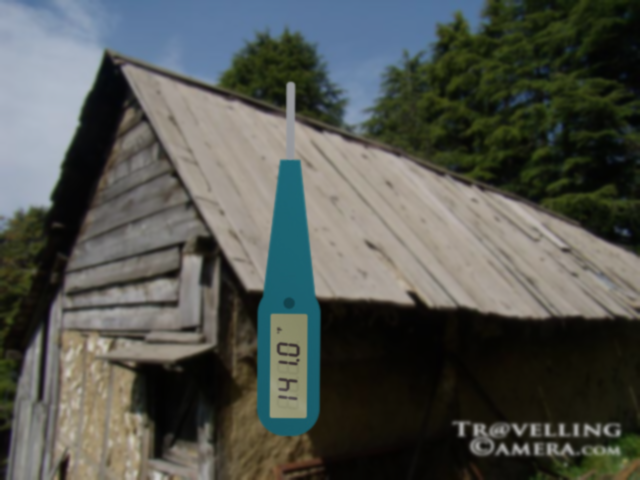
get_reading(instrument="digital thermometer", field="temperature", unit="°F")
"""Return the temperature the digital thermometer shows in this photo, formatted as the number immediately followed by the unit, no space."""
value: 141.0°F
